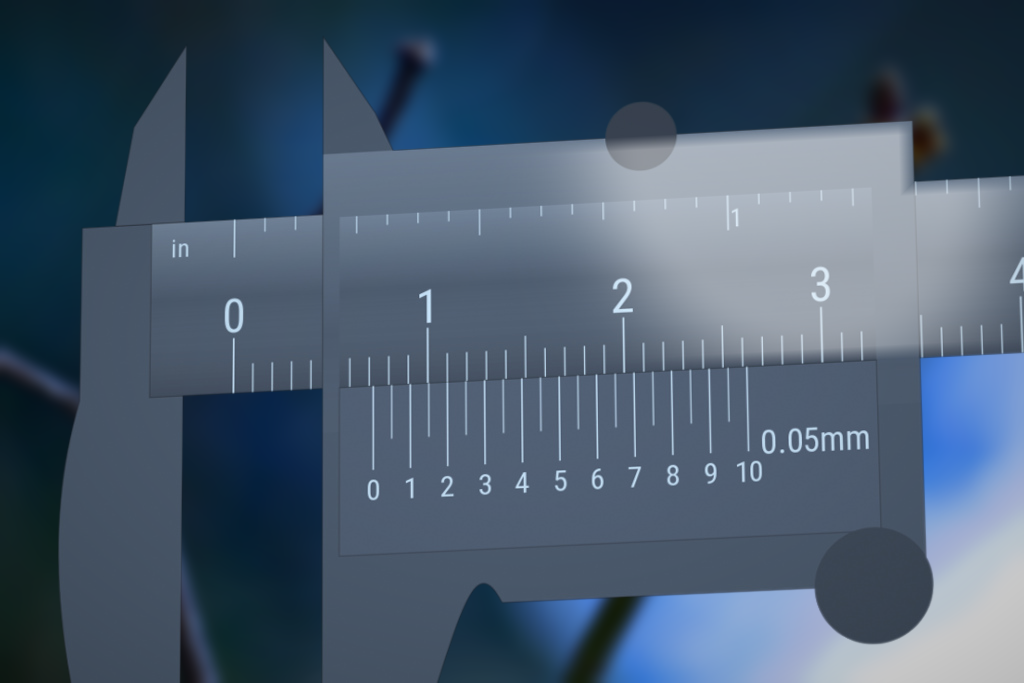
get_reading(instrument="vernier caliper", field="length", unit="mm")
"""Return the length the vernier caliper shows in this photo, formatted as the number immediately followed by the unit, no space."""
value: 7.2mm
